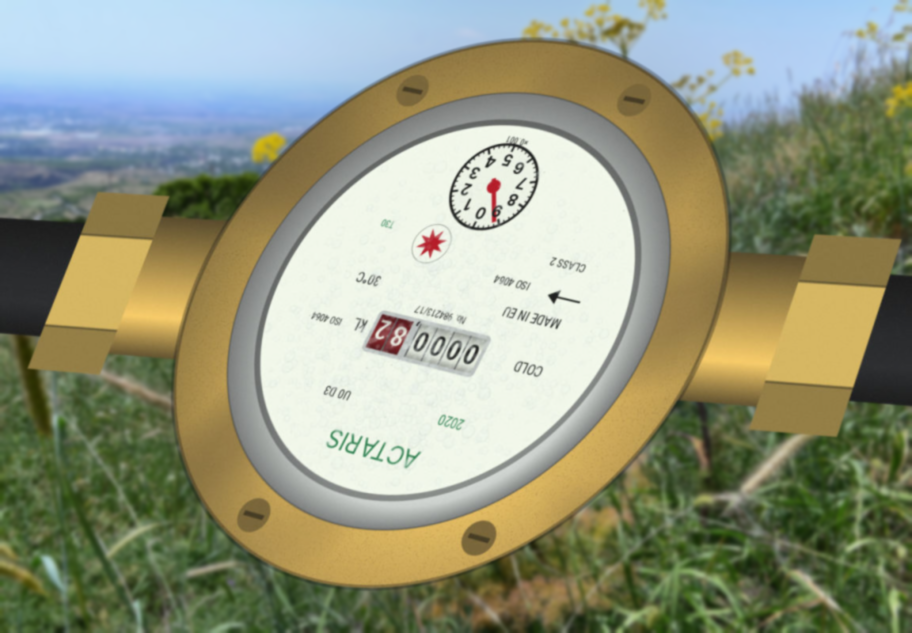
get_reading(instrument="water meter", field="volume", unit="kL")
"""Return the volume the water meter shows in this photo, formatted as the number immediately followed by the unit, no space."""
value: 0.819kL
